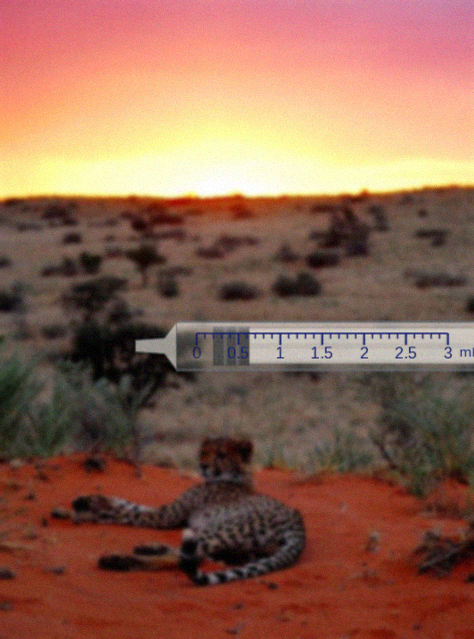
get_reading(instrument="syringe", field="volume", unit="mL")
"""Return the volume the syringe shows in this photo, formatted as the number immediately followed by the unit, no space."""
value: 0.2mL
